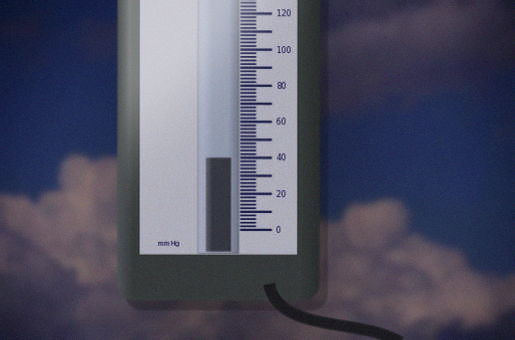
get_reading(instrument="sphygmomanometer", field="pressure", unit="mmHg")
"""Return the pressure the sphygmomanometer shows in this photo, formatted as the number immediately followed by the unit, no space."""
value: 40mmHg
